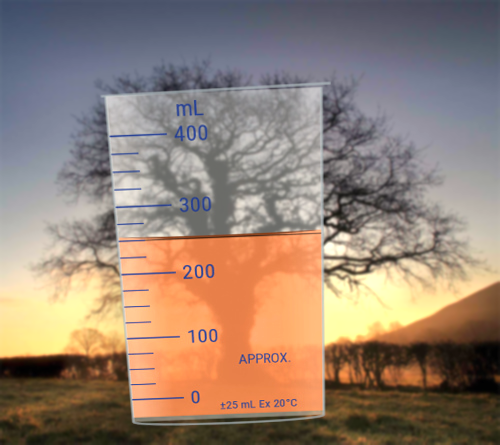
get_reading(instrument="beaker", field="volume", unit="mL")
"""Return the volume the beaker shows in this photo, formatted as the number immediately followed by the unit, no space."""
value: 250mL
